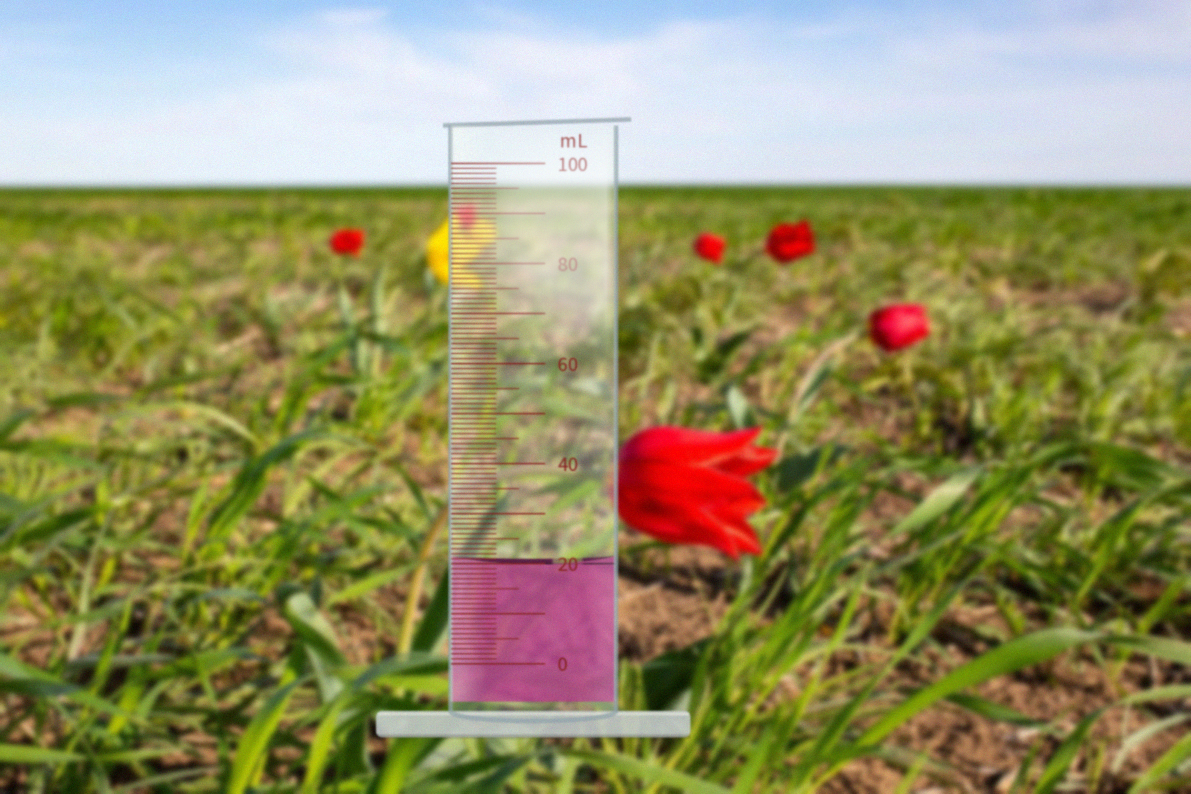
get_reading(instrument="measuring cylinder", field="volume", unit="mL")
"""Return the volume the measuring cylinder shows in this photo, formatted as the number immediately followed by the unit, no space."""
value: 20mL
